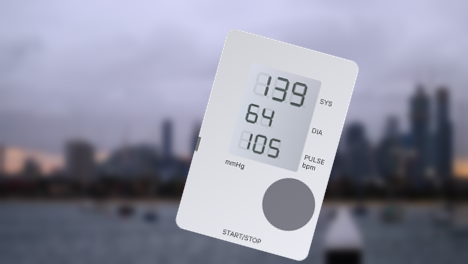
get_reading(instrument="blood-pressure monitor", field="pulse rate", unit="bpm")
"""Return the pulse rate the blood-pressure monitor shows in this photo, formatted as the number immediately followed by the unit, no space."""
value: 105bpm
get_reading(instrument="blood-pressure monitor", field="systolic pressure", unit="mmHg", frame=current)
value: 139mmHg
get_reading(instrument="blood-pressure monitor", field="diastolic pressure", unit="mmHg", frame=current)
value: 64mmHg
